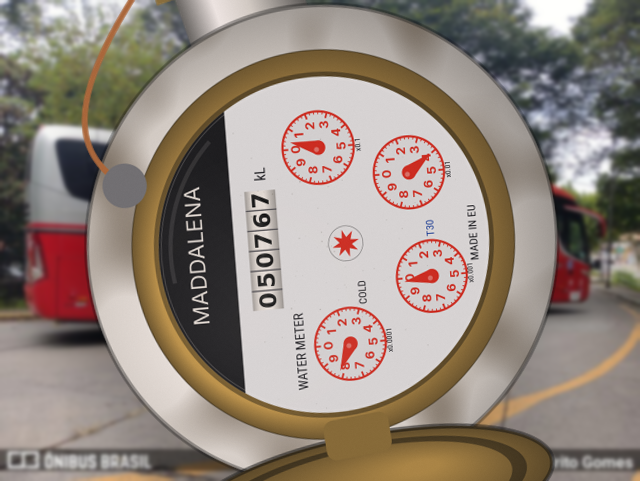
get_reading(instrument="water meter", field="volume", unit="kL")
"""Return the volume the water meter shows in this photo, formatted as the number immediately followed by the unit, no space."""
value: 50767.0398kL
